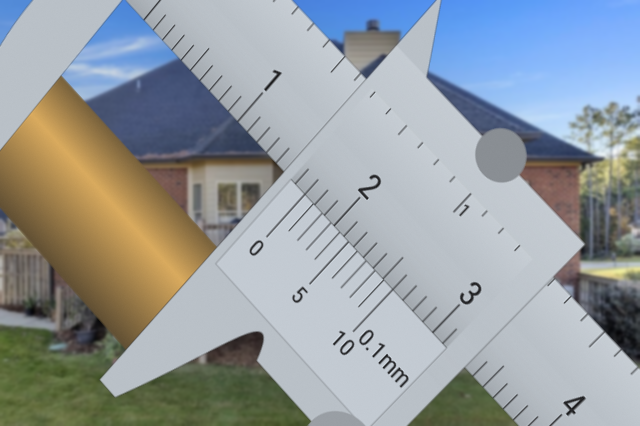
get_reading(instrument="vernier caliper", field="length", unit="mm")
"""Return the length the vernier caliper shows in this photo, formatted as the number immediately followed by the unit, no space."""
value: 17.0mm
